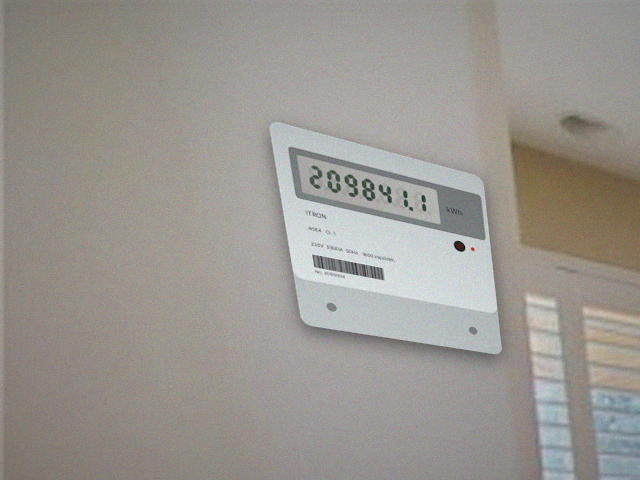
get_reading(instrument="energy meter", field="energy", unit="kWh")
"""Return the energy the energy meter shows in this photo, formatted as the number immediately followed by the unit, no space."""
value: 209841.1kWh
